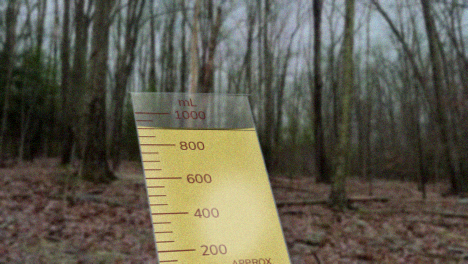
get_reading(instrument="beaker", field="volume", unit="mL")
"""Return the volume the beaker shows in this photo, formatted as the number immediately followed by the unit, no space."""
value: 900mL
